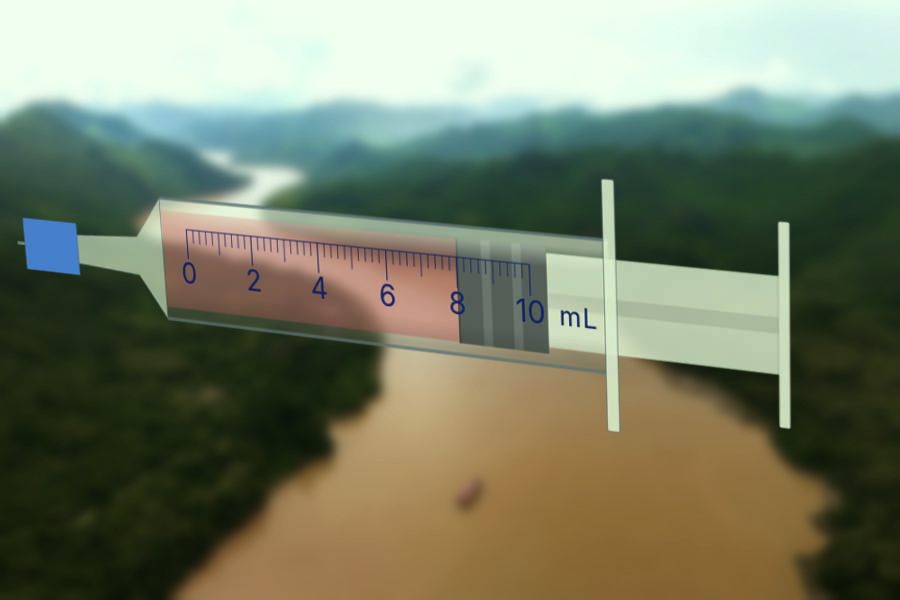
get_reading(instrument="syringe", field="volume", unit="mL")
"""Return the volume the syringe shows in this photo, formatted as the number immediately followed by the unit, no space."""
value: 8mL
